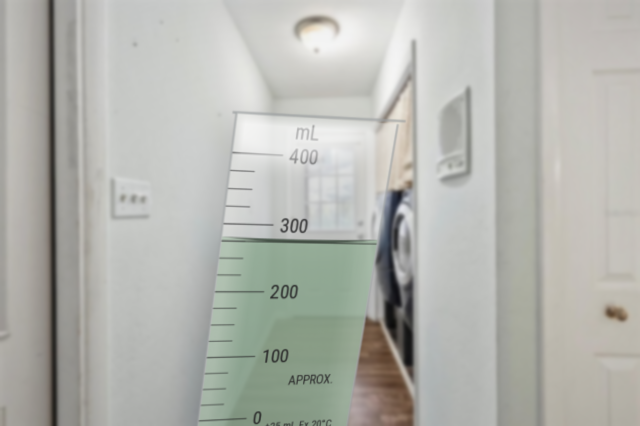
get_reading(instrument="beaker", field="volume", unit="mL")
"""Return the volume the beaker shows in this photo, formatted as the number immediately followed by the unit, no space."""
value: 275mL
